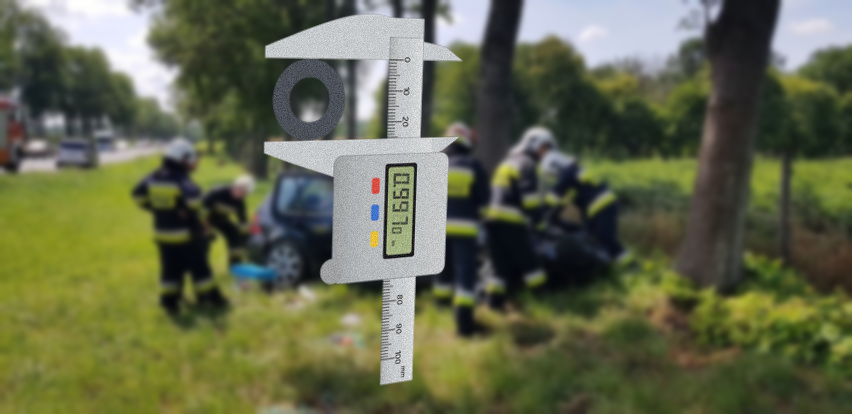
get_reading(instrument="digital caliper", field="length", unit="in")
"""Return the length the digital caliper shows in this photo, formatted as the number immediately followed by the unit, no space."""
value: 0.9970in
